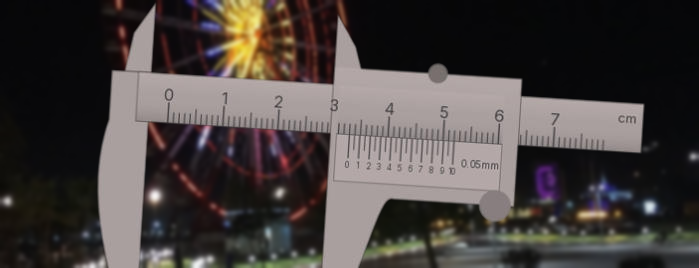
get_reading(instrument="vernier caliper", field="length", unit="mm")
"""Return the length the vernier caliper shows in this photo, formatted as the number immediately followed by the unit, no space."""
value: 33.0mm
